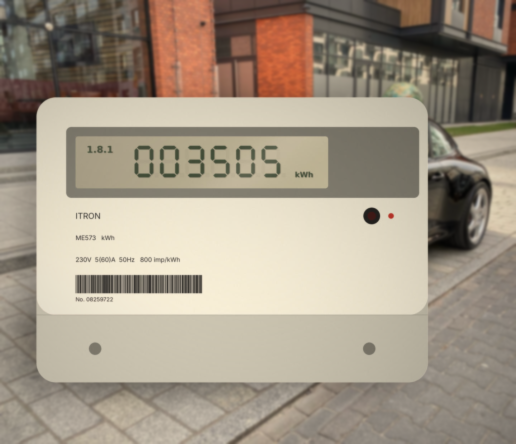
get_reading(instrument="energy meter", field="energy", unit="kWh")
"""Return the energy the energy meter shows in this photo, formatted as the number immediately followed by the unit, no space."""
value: 3505kWh
